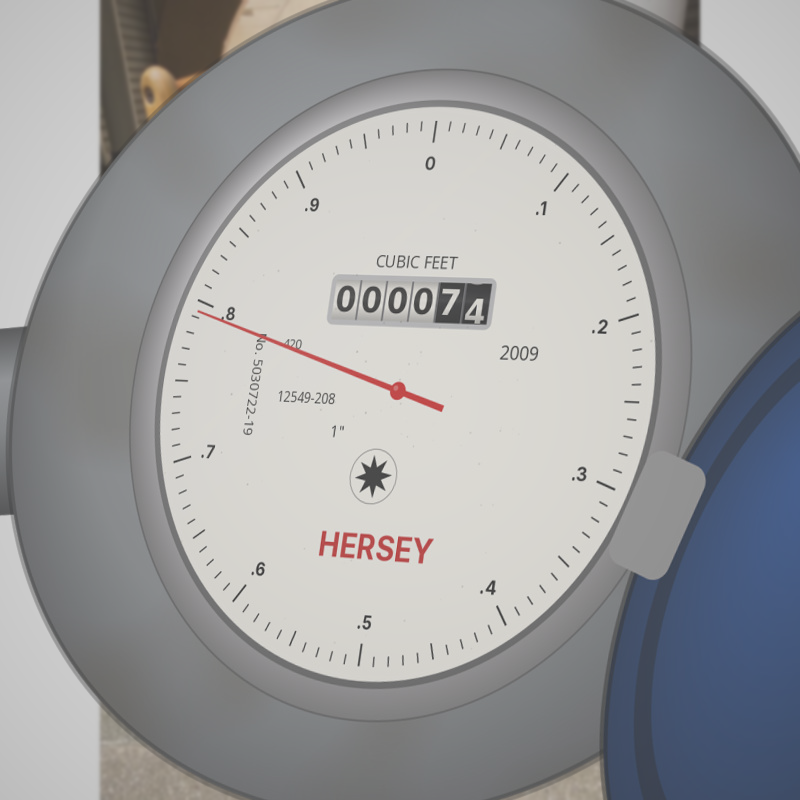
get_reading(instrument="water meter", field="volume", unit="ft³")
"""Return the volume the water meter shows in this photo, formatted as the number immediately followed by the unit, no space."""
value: 73.79ft³
